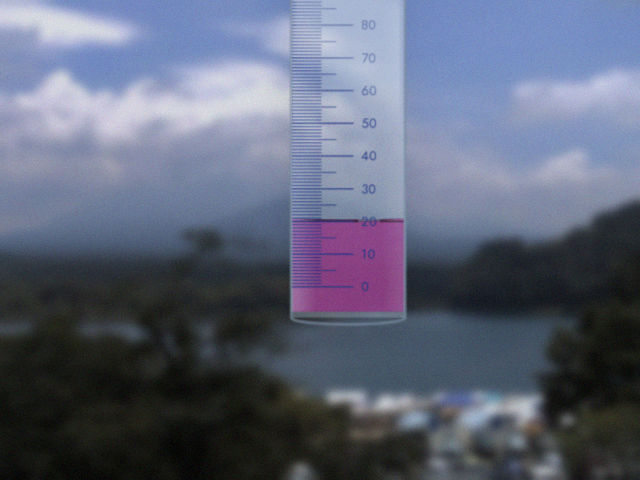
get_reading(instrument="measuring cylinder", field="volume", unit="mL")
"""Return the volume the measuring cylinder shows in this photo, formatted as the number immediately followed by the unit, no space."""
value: 20mL
